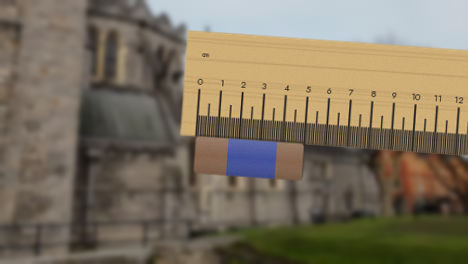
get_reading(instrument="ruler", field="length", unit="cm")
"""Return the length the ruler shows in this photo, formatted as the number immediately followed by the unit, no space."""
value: 5cm
